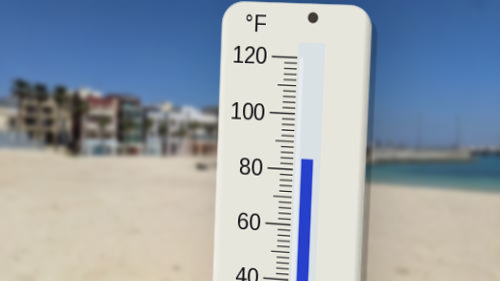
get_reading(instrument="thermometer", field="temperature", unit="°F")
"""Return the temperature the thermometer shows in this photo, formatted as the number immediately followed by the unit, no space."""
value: 84°F
